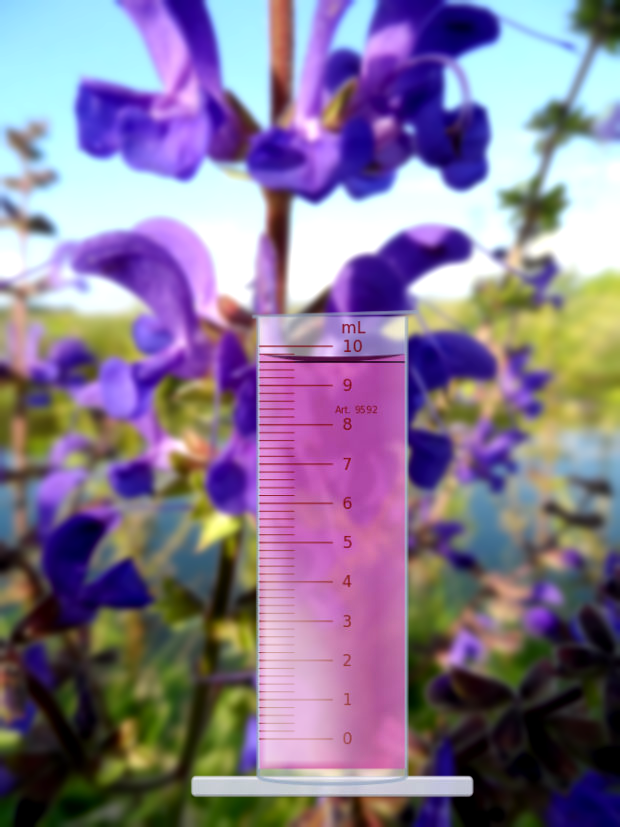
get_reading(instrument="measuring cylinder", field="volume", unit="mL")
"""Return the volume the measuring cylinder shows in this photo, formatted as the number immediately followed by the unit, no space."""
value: 9.6mL
